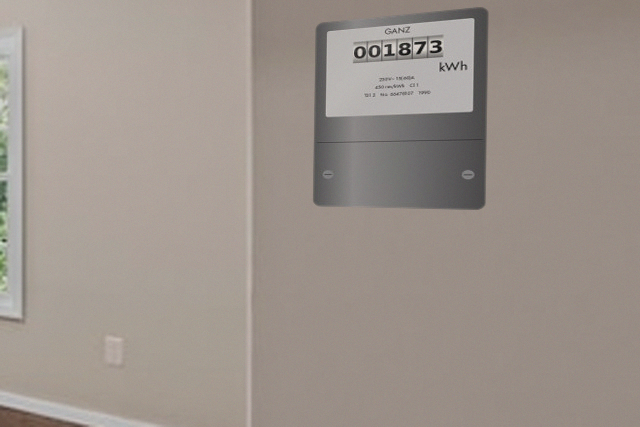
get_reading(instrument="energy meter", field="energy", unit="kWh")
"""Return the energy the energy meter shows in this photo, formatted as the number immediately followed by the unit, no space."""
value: 1873kWh
